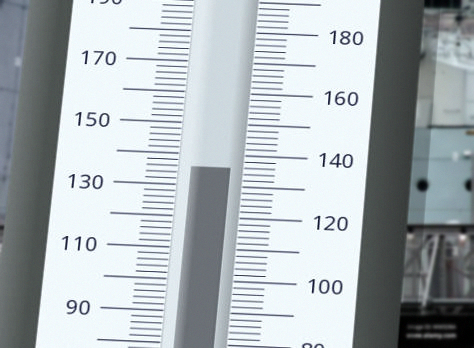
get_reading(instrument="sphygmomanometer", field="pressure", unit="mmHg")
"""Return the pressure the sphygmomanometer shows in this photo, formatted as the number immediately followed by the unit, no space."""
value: 136mmHg
